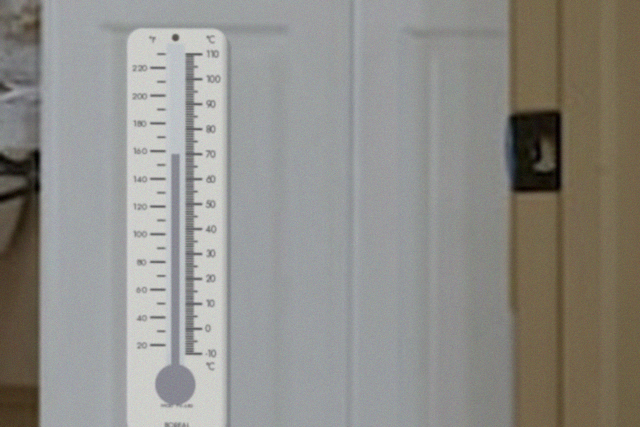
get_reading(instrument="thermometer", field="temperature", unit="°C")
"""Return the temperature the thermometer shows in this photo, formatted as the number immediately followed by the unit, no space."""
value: 70°C
